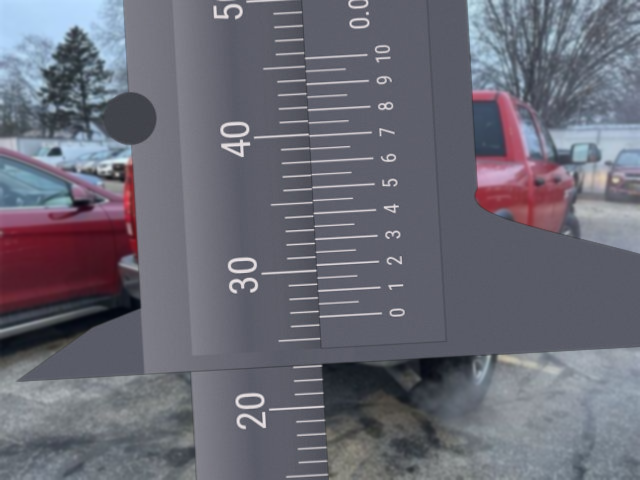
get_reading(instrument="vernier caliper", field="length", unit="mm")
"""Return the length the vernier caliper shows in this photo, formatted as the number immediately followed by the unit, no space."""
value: 26.6mm
